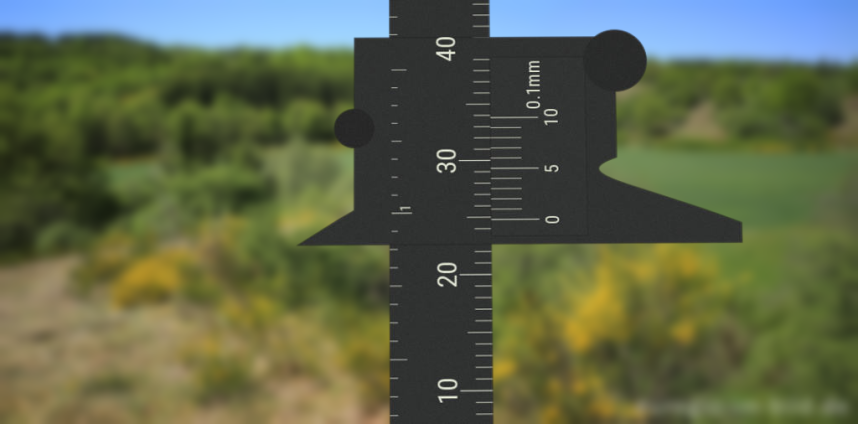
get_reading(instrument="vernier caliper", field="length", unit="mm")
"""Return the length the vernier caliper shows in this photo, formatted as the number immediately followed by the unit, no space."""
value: 24.8mm
